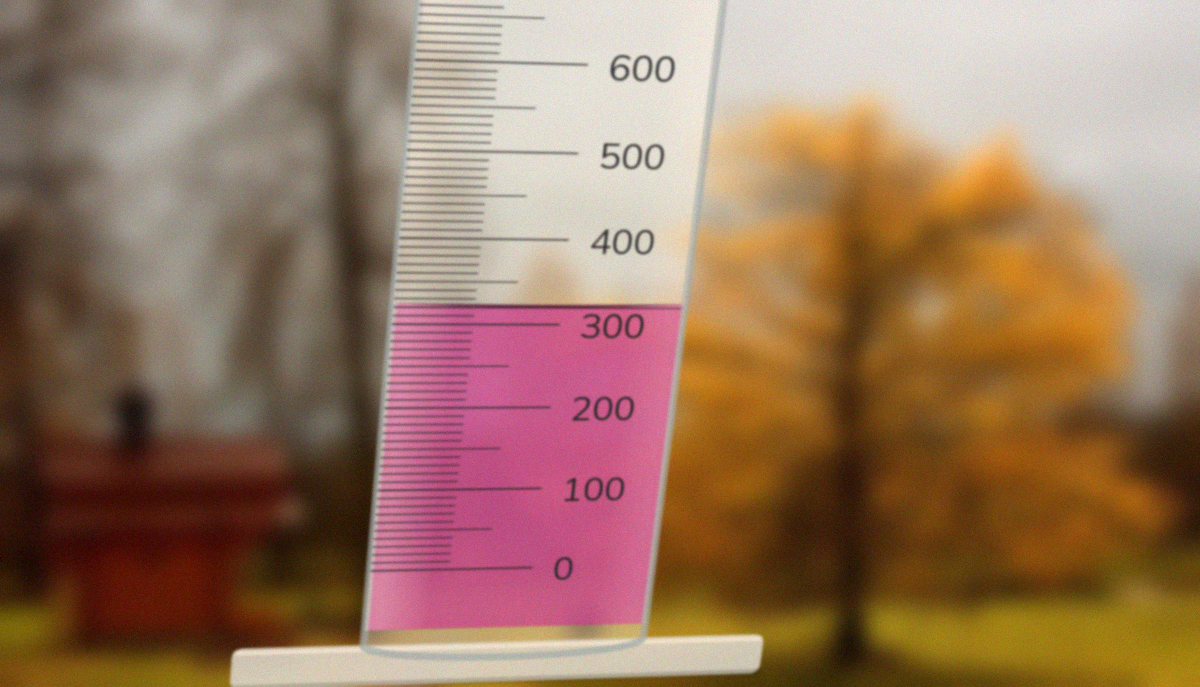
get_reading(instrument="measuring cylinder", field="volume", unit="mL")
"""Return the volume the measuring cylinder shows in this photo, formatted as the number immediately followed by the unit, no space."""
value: 320mL
